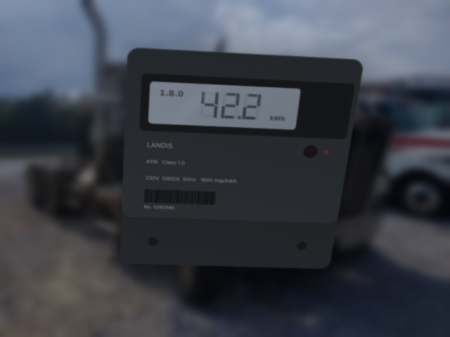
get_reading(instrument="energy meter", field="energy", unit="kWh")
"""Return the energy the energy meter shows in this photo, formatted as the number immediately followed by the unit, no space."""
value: 42.2kWh
